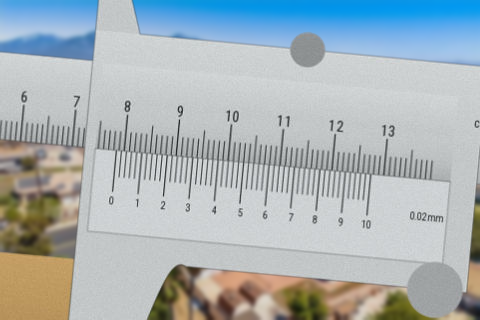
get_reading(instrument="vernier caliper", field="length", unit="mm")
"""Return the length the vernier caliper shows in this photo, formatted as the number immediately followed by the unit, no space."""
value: 78.5mm
